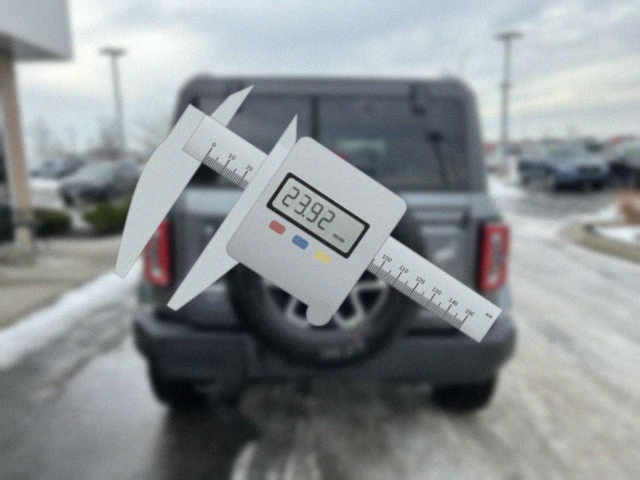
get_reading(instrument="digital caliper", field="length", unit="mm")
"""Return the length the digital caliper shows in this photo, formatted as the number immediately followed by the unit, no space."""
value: 23.92mm
